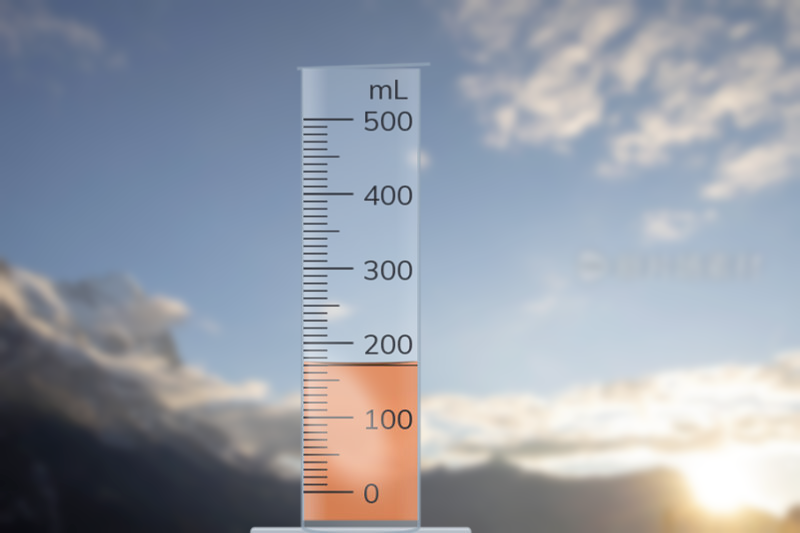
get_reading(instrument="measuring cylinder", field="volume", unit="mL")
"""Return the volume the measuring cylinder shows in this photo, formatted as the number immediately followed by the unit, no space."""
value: 170mL
